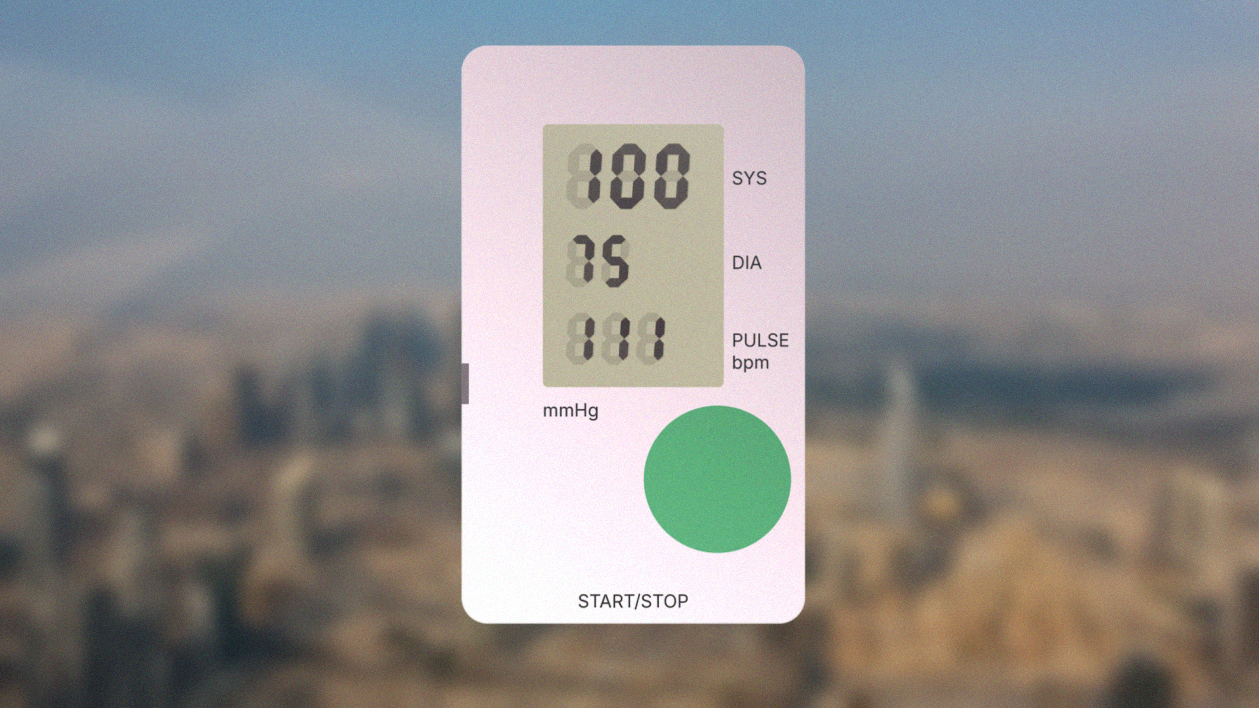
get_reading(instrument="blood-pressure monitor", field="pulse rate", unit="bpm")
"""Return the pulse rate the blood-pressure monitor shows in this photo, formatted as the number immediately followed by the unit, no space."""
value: 111bpm
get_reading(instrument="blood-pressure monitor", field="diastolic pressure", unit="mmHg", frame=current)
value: 75mmHg
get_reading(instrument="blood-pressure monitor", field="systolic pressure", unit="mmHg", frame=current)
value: 100mmHg
